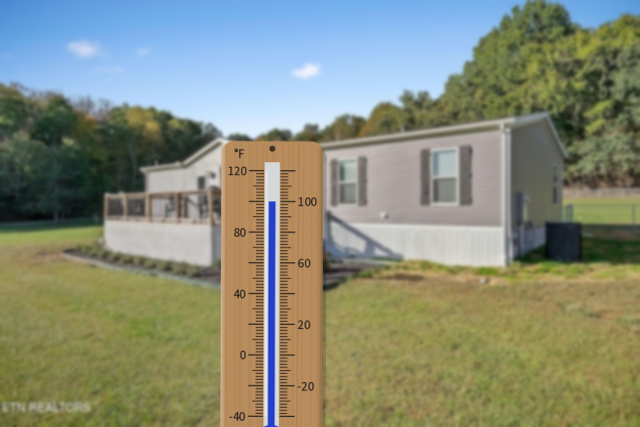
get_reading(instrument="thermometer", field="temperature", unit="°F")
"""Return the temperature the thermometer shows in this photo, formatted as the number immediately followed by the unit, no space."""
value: 100°F
